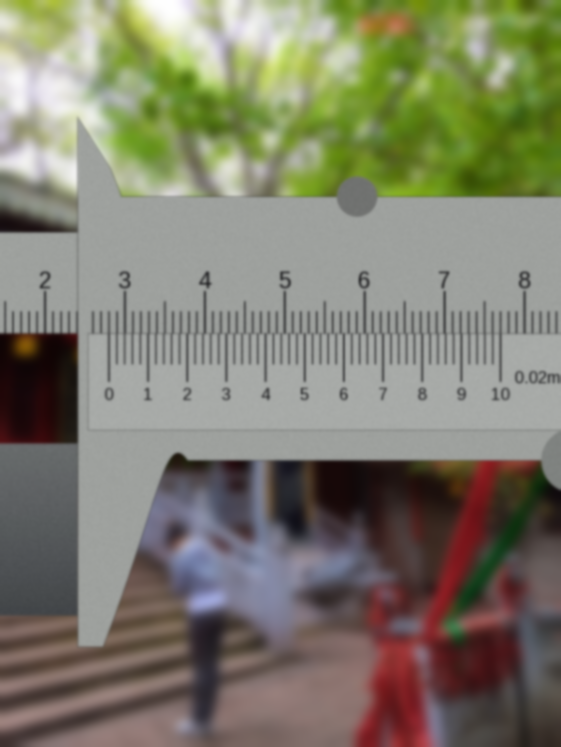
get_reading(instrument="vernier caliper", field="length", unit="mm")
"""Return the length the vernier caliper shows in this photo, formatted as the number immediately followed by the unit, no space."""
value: 28.0mm
